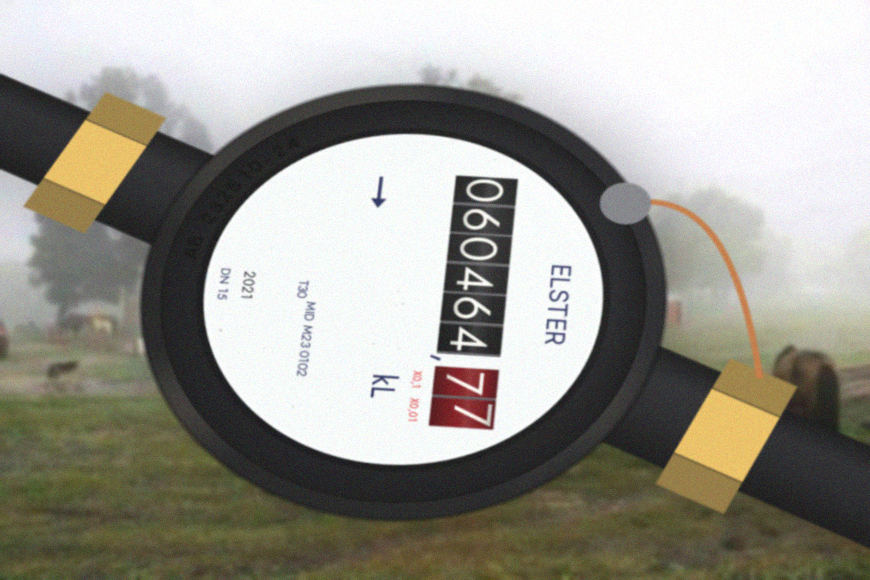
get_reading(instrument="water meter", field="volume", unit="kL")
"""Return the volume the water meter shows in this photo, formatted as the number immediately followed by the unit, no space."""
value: 60464.77kL
